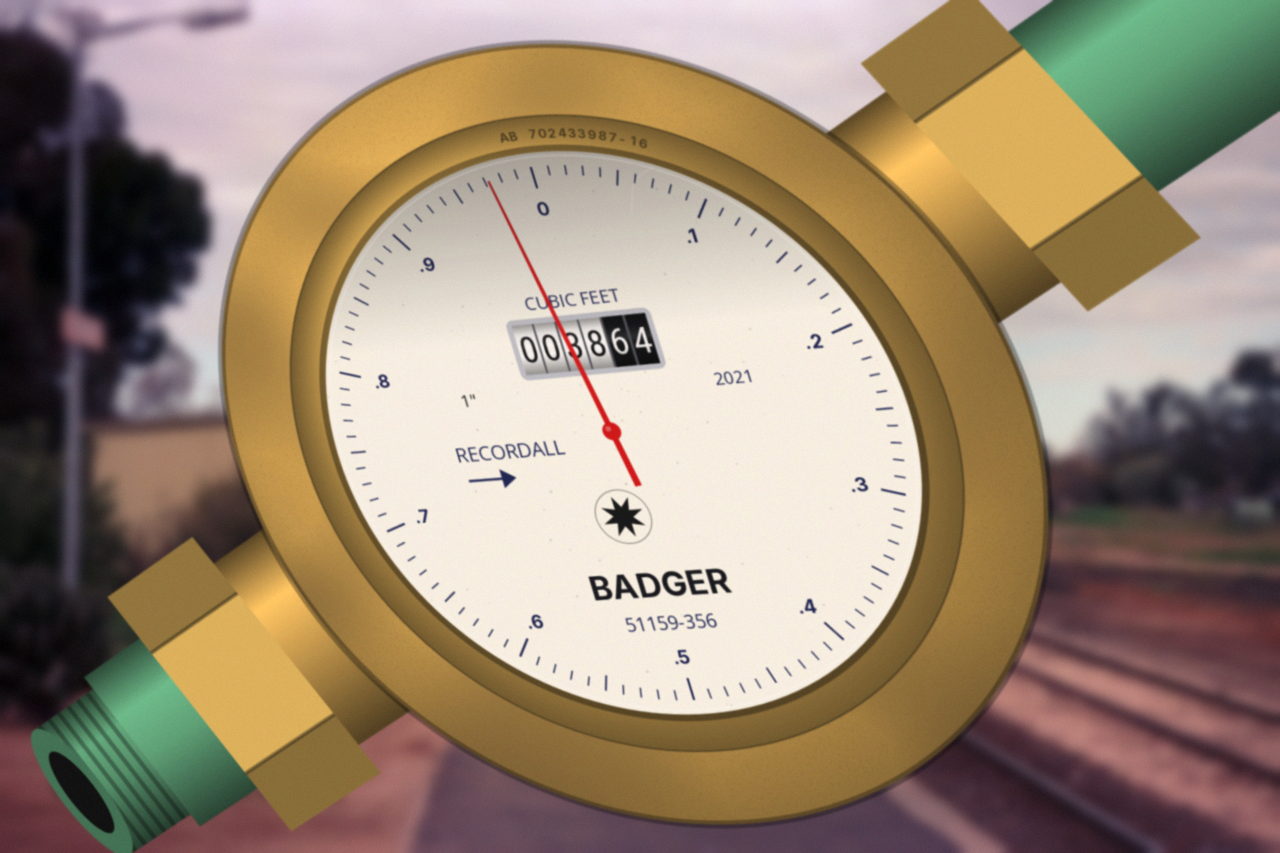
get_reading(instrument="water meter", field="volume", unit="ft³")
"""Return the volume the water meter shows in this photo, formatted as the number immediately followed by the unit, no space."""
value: 3863.97ft³
